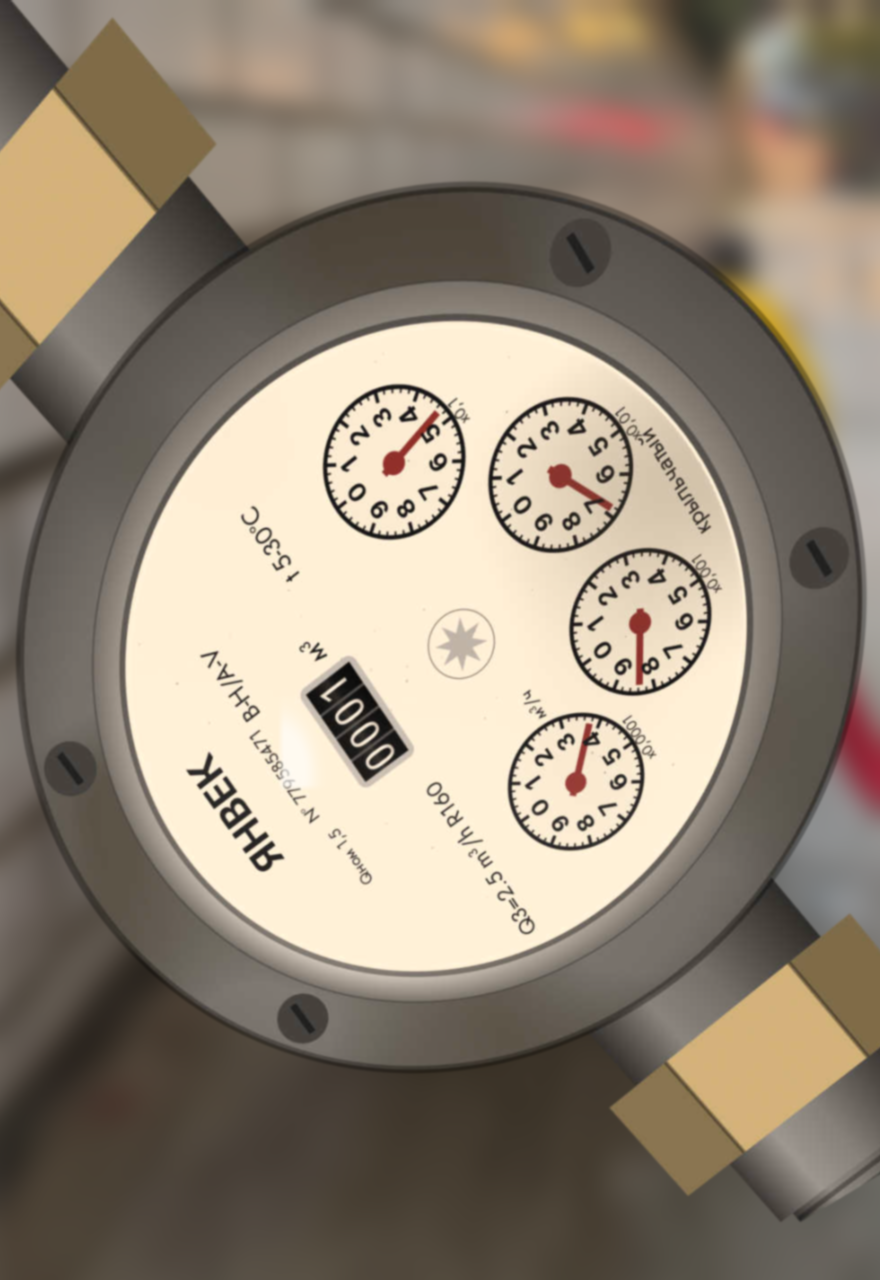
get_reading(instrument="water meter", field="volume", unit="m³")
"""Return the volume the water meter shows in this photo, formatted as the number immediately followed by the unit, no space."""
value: 1.4683m³
